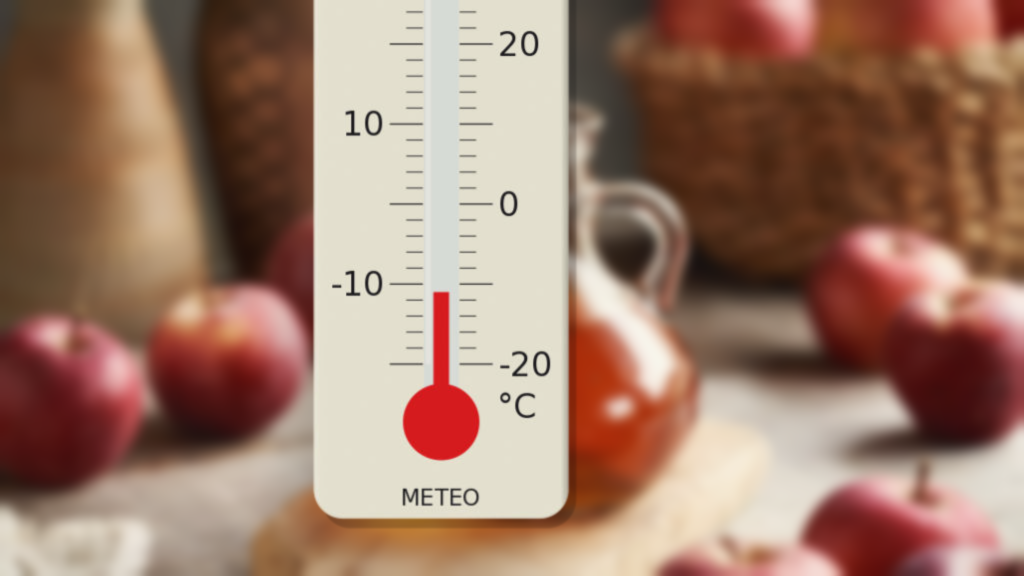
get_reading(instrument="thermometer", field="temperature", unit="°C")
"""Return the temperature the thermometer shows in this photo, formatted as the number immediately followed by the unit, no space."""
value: -11°C
